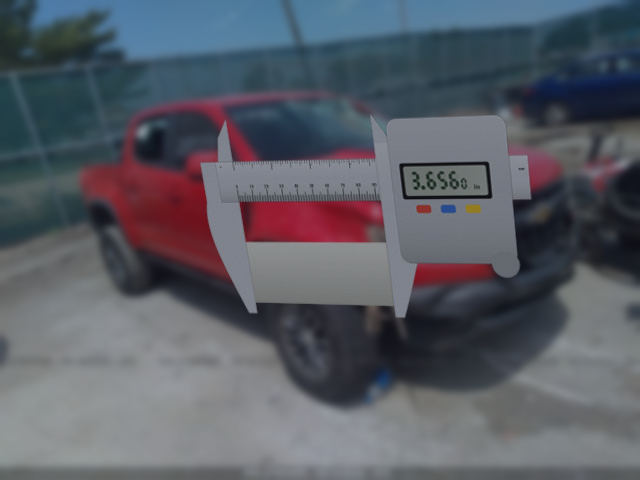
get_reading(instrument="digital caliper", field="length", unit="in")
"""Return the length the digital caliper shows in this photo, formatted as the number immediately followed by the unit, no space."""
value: 3.6560in
